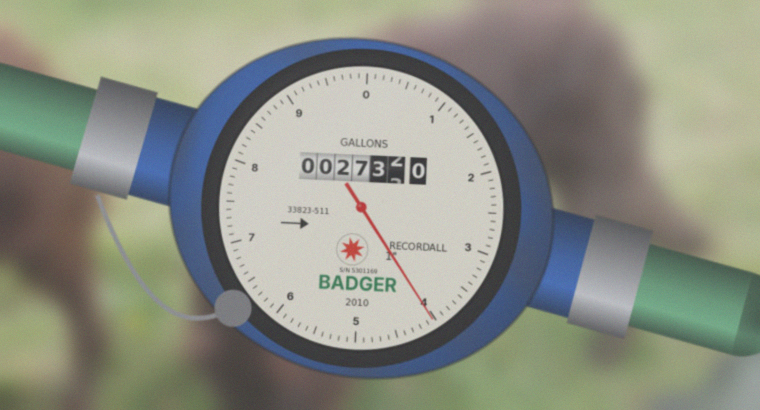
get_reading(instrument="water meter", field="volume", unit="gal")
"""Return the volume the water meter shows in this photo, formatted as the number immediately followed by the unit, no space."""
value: 27324.0gal
